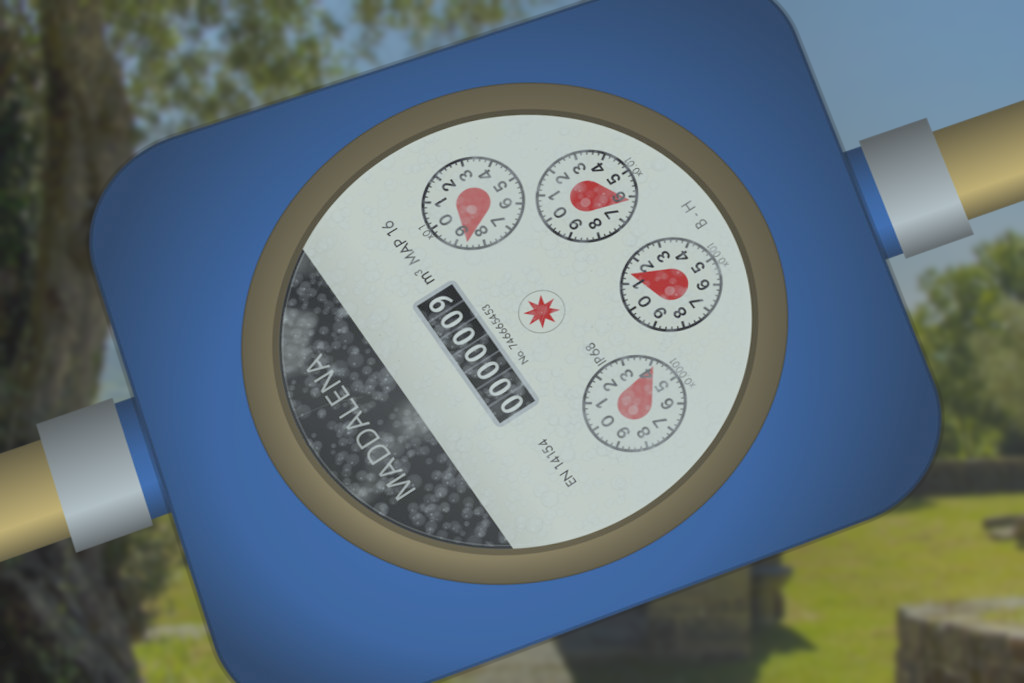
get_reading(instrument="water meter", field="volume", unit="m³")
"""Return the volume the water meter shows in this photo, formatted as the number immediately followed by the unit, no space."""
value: 9.8614m³
